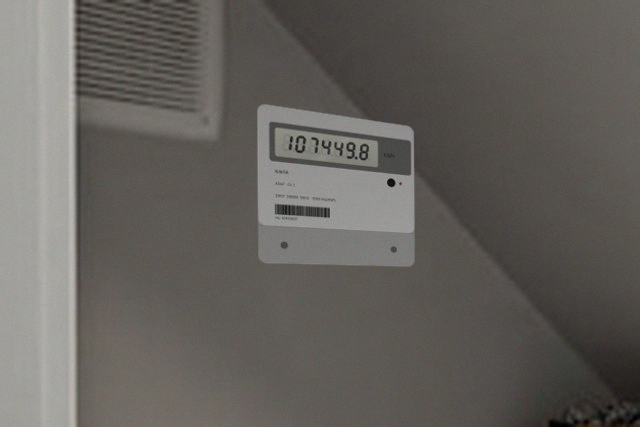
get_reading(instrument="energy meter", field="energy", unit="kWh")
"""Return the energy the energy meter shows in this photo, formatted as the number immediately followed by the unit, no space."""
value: 107449.8kWh
